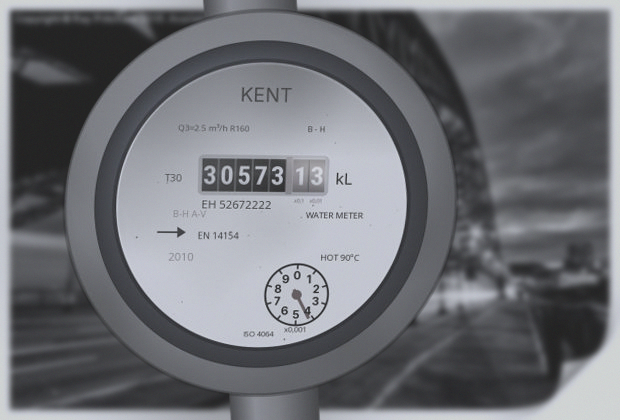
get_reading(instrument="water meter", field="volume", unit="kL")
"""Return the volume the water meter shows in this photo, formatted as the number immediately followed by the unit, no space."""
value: 30573.134kL
